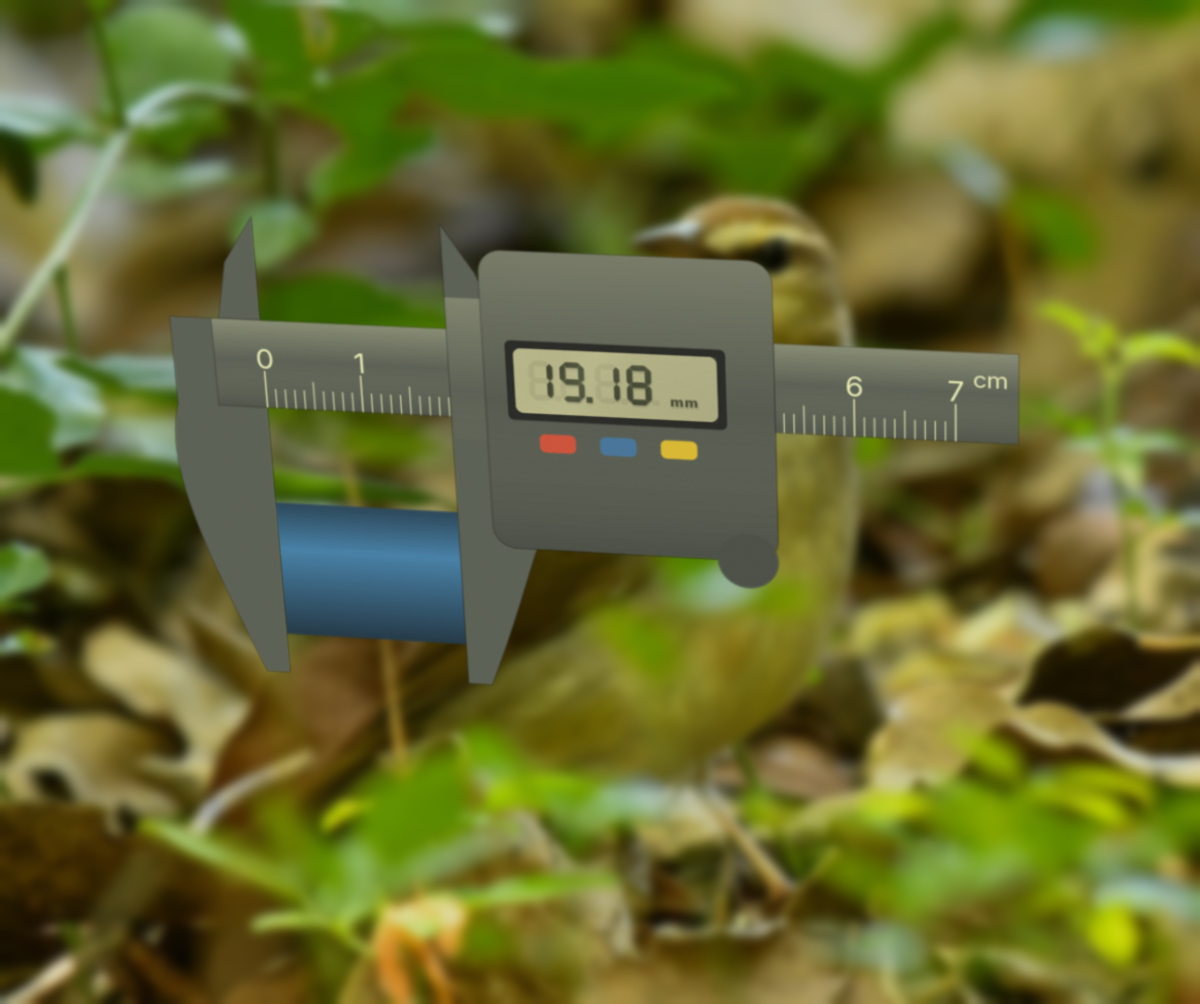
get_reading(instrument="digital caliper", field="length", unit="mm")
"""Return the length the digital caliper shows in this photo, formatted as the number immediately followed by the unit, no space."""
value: 19.18mm
